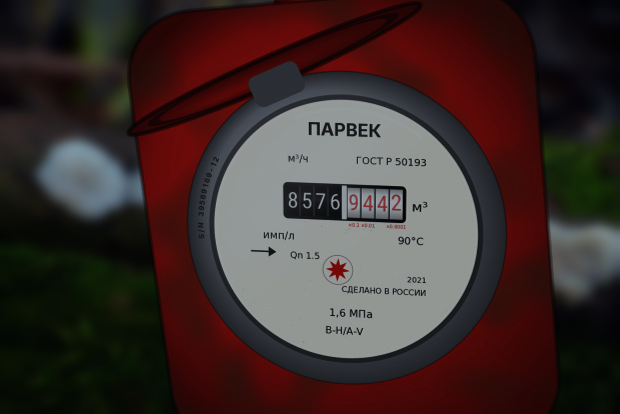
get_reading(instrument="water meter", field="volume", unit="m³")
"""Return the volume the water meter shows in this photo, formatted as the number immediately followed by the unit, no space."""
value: 8576.9442m³
